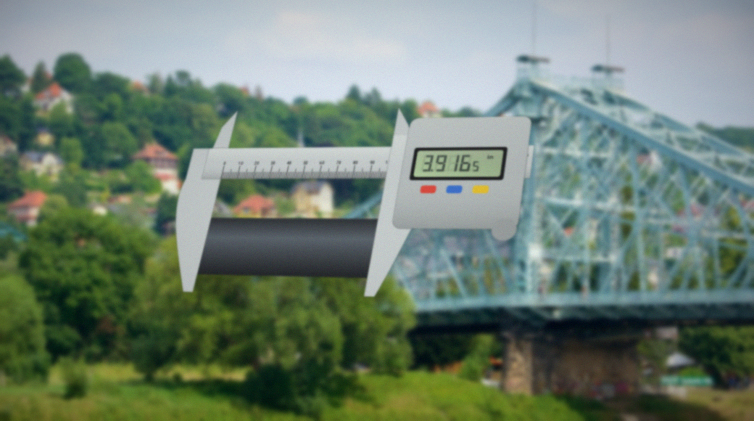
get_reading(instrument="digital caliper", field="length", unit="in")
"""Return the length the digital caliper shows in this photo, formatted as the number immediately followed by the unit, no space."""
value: 3.9165in
